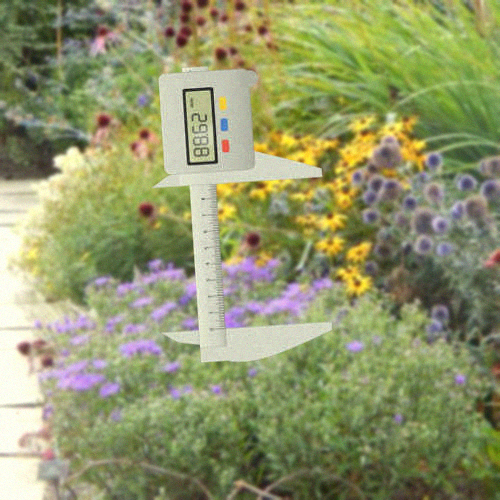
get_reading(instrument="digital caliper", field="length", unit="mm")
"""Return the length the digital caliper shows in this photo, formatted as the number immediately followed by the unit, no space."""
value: 88.62mm
